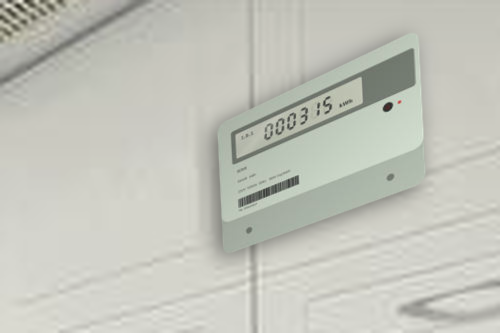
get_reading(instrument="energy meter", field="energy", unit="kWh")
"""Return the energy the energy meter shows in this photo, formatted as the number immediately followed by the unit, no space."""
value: 315kWh
